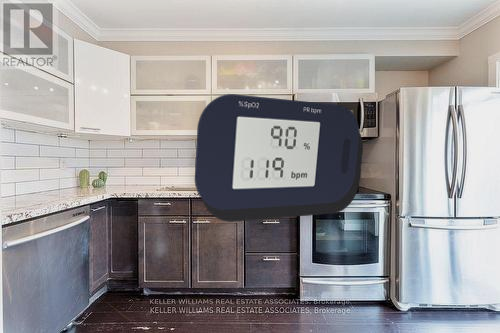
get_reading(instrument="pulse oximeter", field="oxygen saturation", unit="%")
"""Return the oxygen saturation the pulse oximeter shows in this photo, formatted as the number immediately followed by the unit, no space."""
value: 90%
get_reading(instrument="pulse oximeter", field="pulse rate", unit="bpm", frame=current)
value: 119bpm
